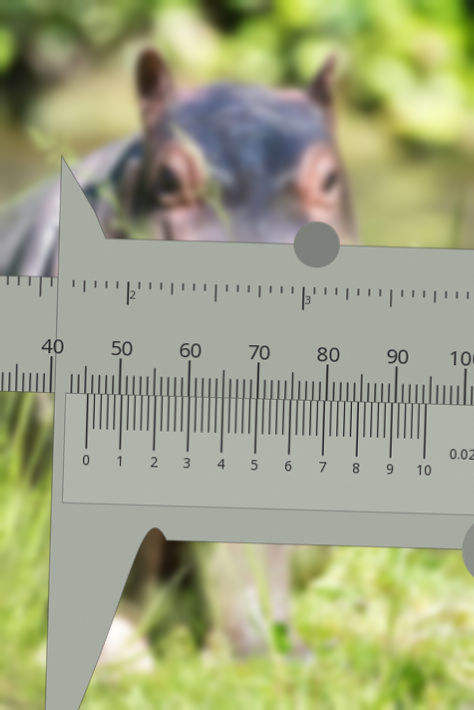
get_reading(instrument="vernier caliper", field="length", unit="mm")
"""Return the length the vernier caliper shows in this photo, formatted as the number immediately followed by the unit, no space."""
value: 45.4mm
